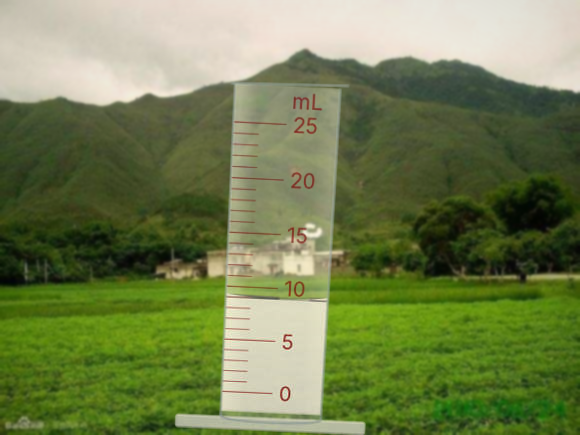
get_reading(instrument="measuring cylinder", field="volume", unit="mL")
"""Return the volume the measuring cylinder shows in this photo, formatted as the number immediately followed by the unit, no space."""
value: 9mL
